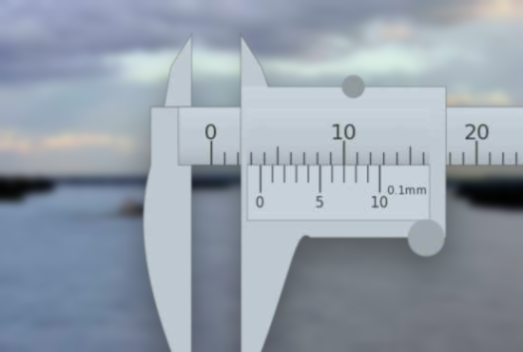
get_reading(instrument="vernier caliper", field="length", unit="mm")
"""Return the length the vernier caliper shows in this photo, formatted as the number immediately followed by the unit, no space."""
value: 3.7mm
